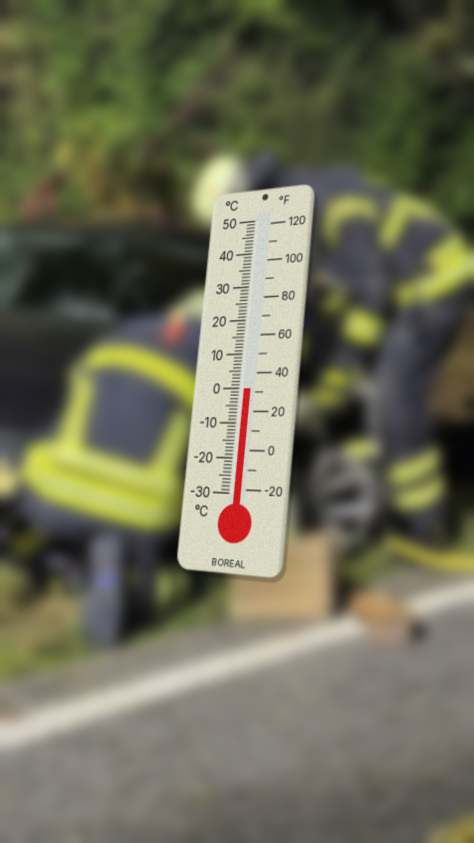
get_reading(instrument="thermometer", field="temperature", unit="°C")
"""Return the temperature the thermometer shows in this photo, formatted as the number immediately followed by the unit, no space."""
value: 0°C
